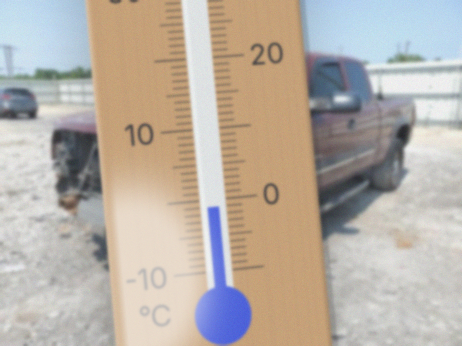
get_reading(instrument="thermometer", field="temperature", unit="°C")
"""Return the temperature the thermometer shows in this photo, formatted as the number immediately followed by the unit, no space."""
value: -1°C
